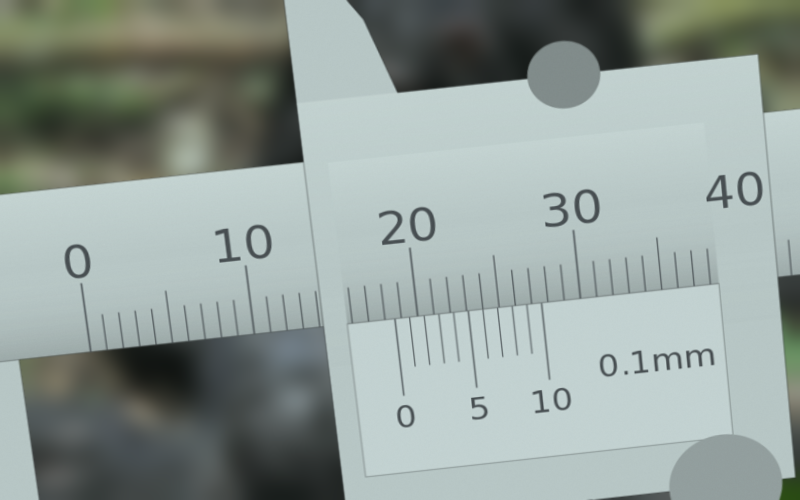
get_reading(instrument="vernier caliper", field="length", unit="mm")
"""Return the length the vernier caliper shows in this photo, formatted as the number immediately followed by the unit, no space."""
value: 18.6mm
